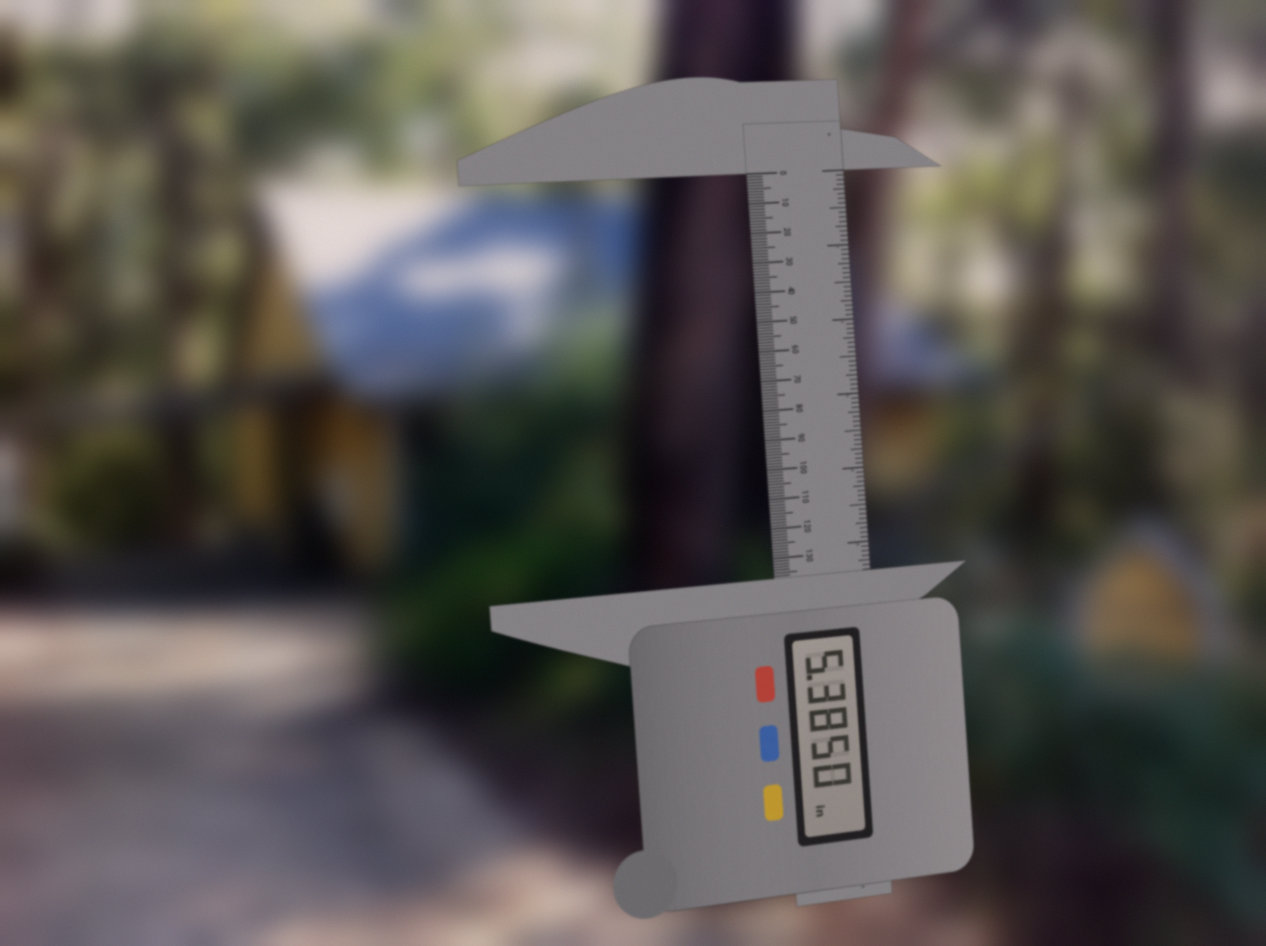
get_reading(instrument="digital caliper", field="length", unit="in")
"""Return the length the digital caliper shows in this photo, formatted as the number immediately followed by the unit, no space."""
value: 5.3850in
